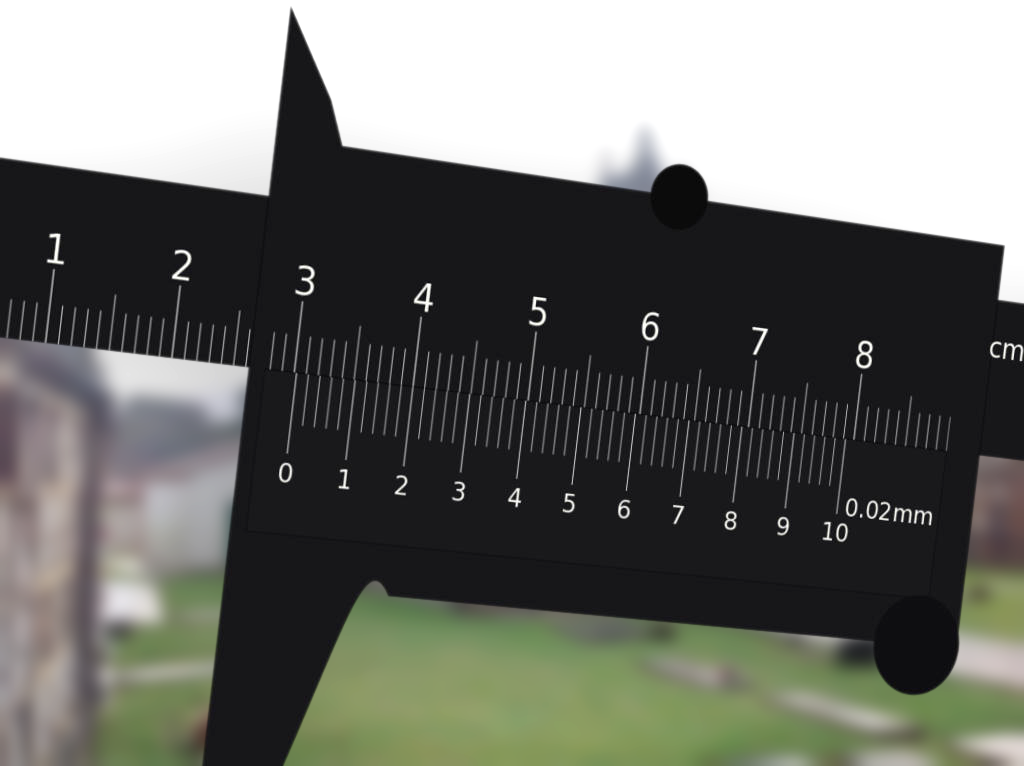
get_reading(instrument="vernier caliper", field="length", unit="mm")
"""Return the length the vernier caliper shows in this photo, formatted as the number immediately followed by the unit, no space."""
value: 30.2mm
